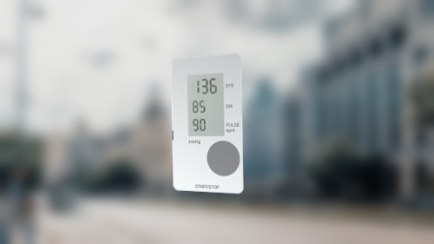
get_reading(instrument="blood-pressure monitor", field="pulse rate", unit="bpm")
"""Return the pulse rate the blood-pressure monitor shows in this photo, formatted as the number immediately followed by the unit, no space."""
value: 90bpm
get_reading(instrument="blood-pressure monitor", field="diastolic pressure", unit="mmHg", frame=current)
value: 85mmHg
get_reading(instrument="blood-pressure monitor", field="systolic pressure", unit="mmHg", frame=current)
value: 136mmHg
